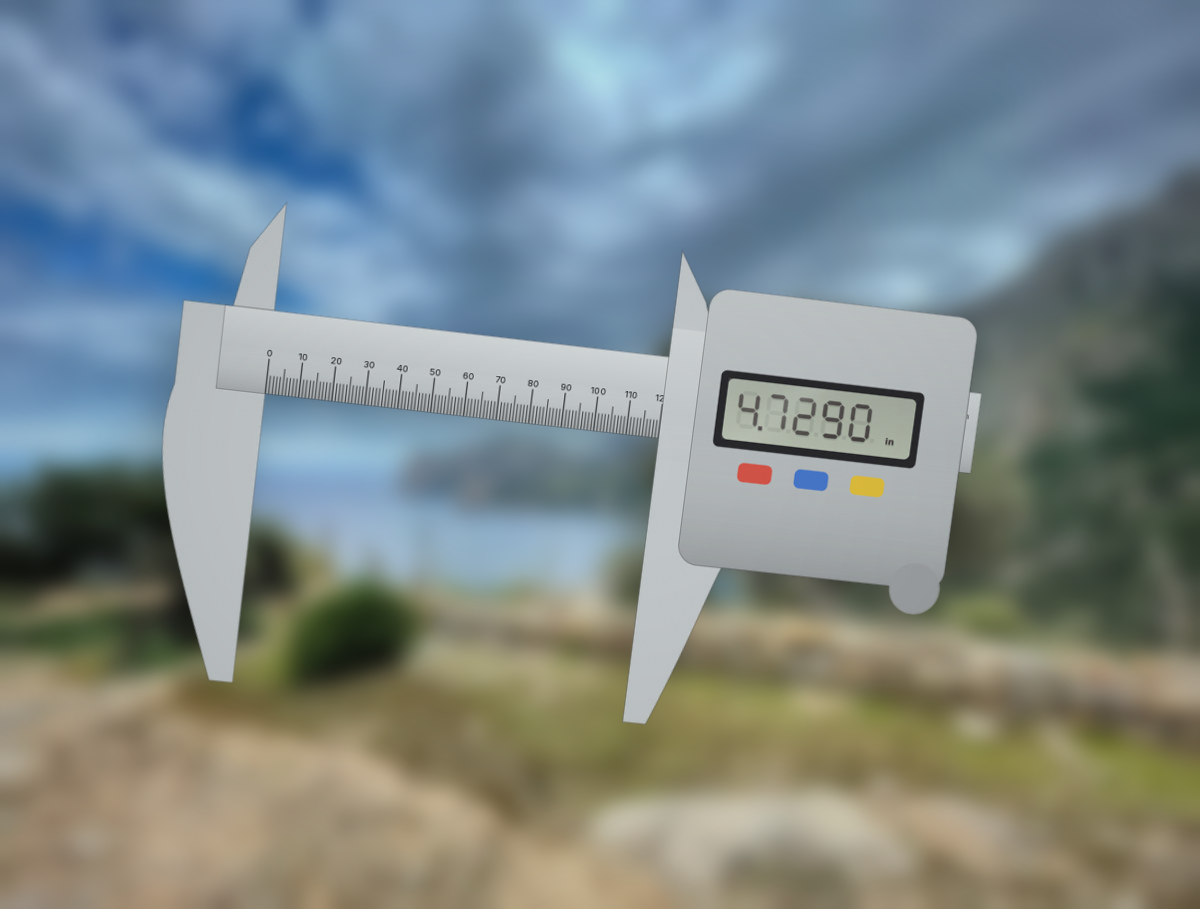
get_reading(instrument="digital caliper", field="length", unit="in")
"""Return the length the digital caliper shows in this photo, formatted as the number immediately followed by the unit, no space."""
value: 4.7290in
